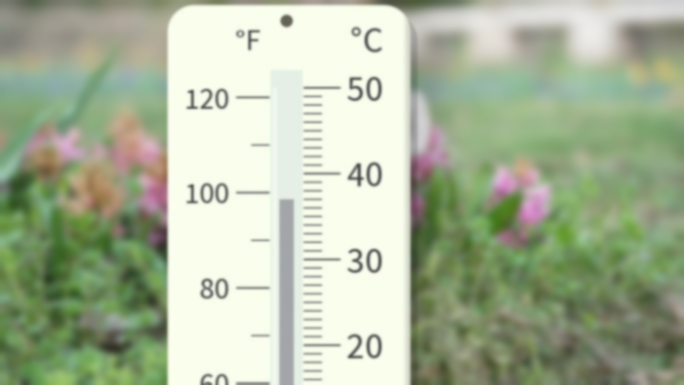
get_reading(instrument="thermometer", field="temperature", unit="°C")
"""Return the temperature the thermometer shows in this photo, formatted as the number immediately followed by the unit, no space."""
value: 37°C
